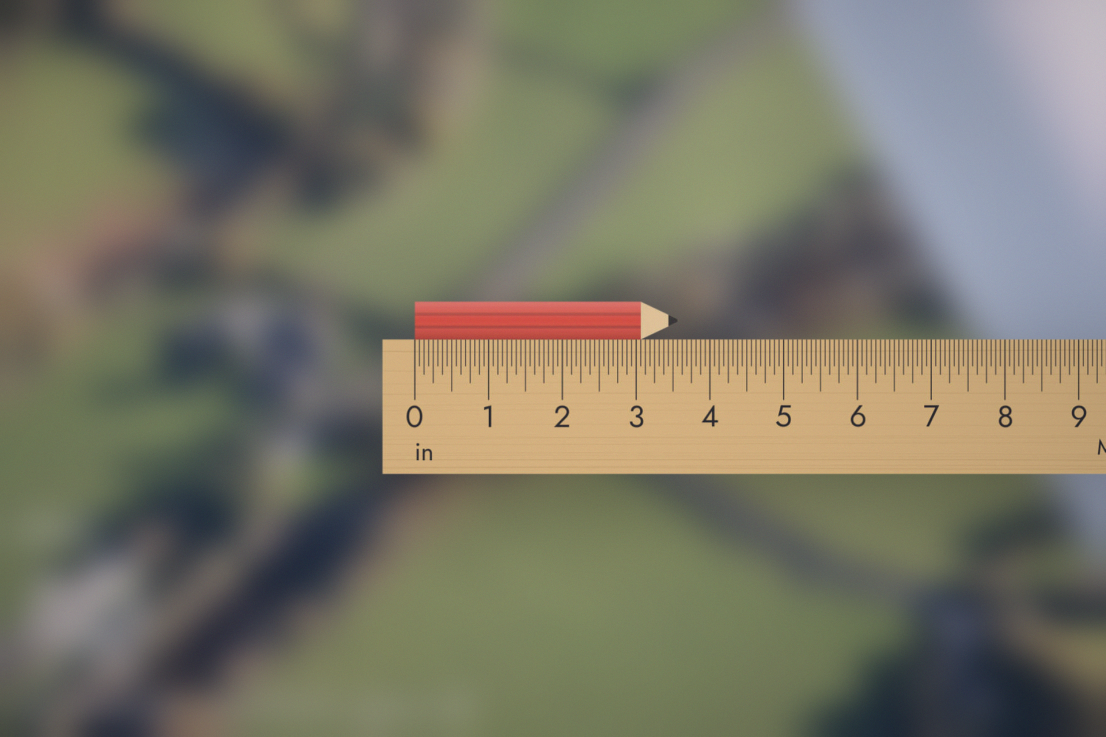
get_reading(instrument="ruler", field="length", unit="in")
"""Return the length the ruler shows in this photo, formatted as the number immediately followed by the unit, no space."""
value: 3.5625in
